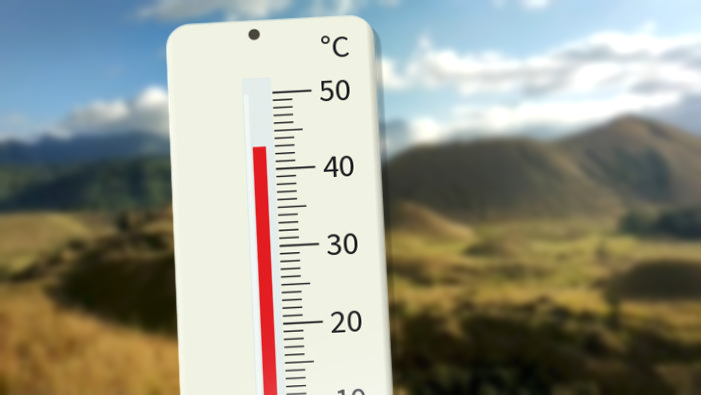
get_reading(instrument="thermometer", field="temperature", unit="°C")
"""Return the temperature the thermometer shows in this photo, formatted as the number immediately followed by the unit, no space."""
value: 43°C
